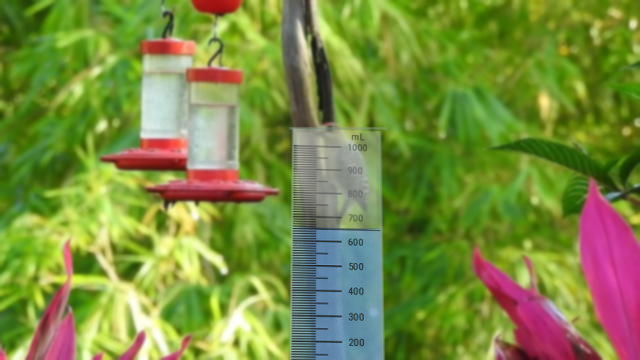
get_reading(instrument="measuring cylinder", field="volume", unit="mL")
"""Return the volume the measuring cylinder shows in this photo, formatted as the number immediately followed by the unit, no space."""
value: 650mL
